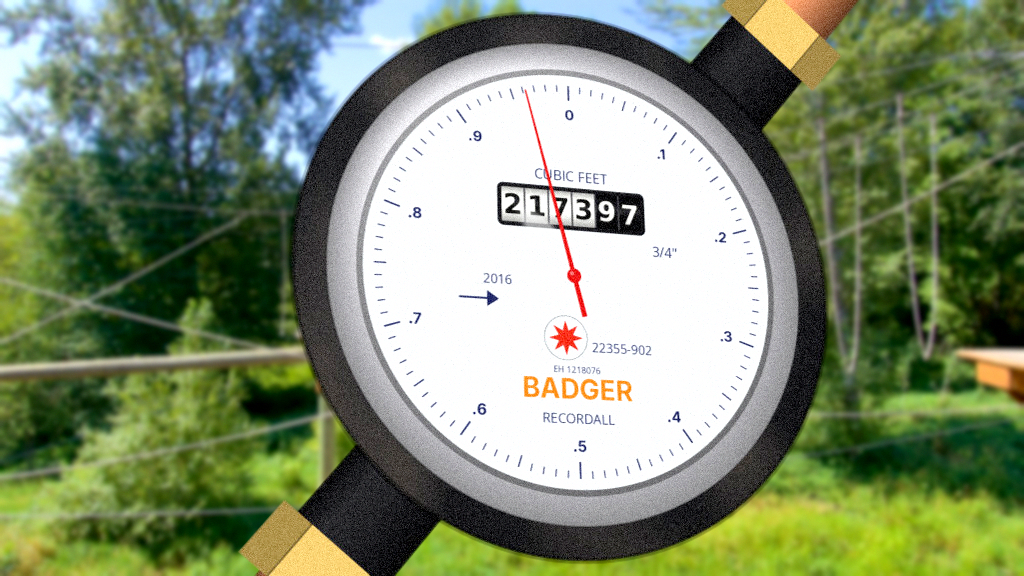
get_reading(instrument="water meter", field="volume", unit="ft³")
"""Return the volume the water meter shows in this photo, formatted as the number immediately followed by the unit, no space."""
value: 217396.96ft³
